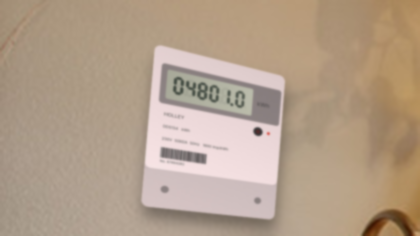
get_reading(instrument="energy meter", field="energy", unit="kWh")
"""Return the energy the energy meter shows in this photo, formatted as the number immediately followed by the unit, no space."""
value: 4801.0kWh
